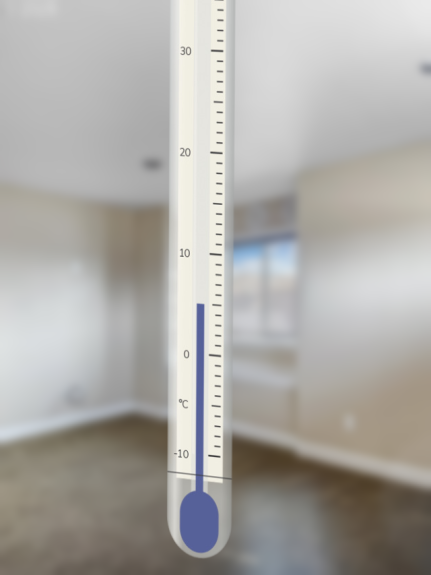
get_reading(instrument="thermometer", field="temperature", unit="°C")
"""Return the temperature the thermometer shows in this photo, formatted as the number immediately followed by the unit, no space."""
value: 5°C
